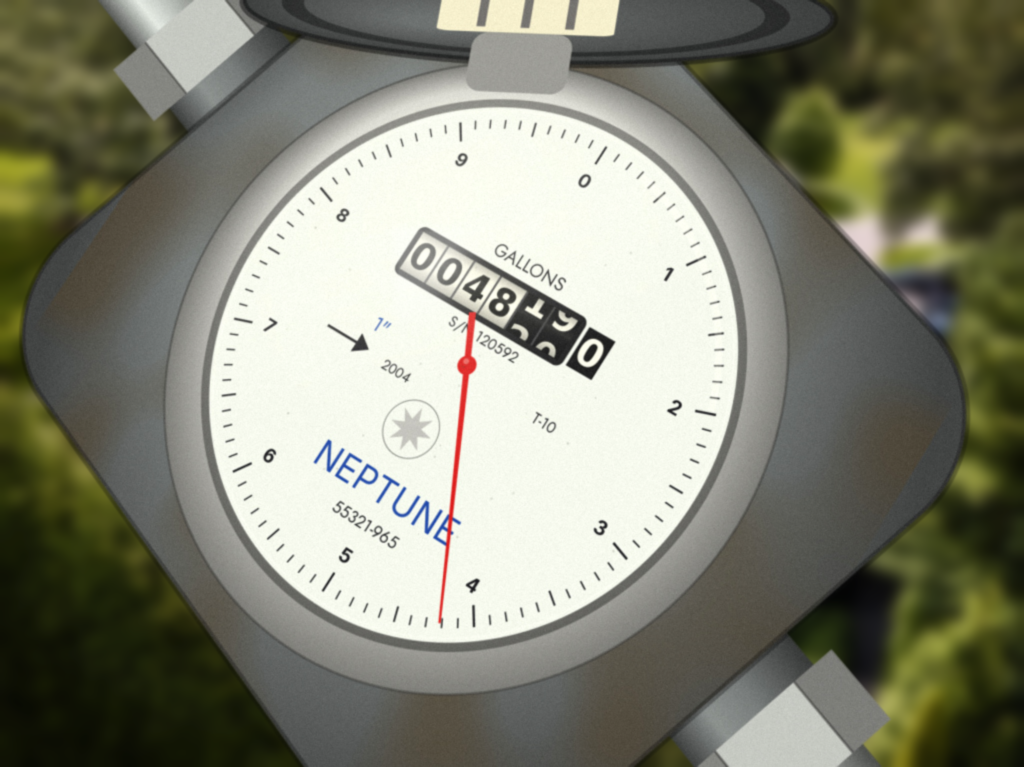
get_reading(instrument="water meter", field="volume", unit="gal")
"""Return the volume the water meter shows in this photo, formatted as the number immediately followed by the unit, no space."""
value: 48194.2gal
